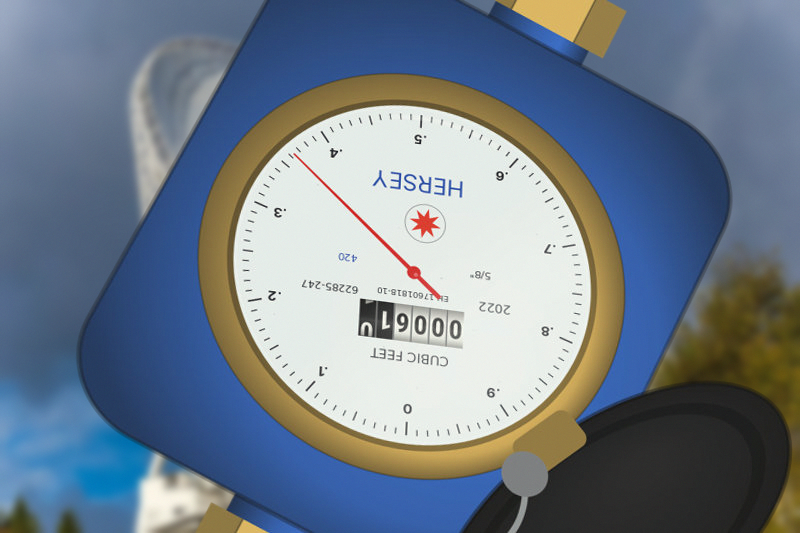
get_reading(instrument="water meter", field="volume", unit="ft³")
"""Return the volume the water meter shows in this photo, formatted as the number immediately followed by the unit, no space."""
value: 610.36ft³
